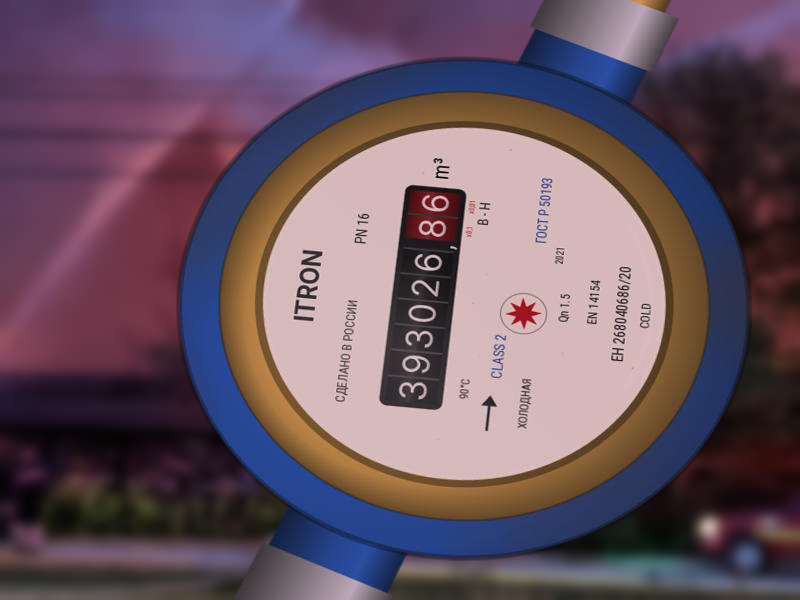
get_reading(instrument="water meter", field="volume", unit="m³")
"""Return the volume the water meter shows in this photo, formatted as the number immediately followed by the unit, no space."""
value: 393026.86m³
